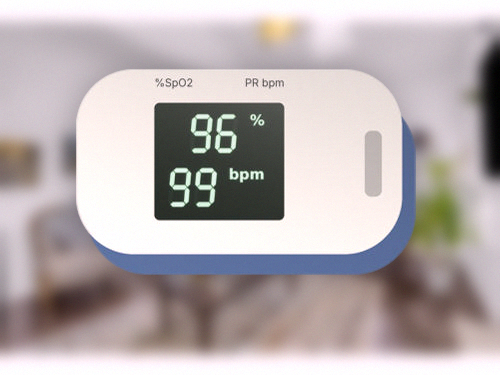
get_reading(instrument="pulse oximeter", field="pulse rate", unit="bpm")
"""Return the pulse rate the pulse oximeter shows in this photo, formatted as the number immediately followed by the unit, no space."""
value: 99bpm
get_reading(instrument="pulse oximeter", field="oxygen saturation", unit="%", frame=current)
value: 96%
